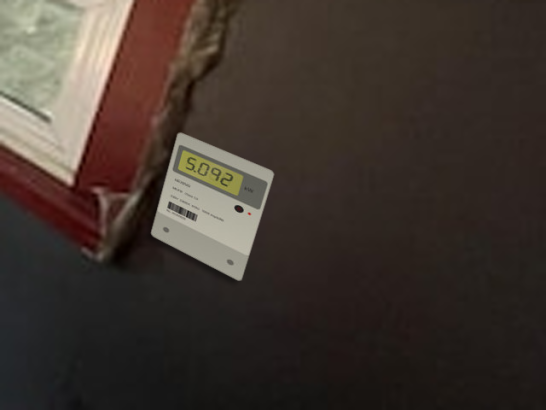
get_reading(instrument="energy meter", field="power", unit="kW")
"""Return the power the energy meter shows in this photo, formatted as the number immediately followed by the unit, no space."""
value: 5.092kW
